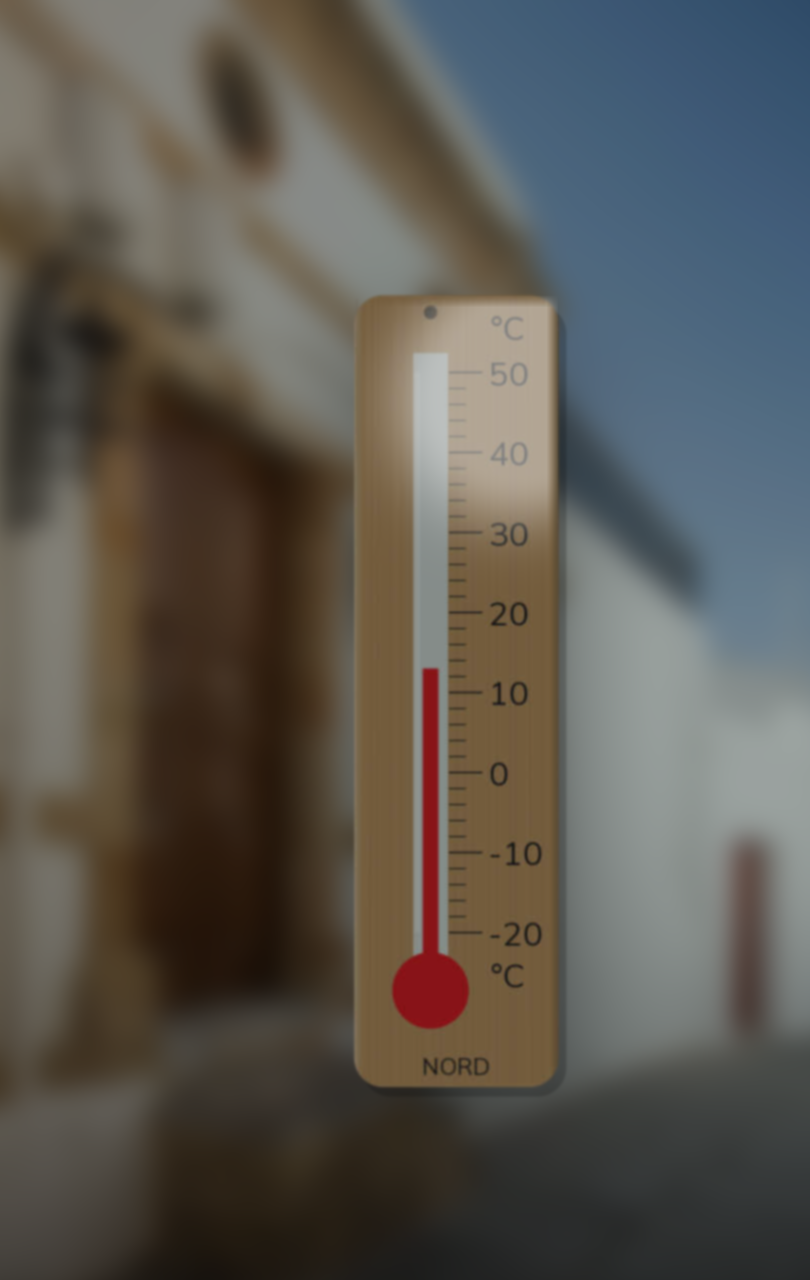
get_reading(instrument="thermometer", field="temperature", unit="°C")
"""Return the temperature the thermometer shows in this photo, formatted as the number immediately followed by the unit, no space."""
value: 13°C
